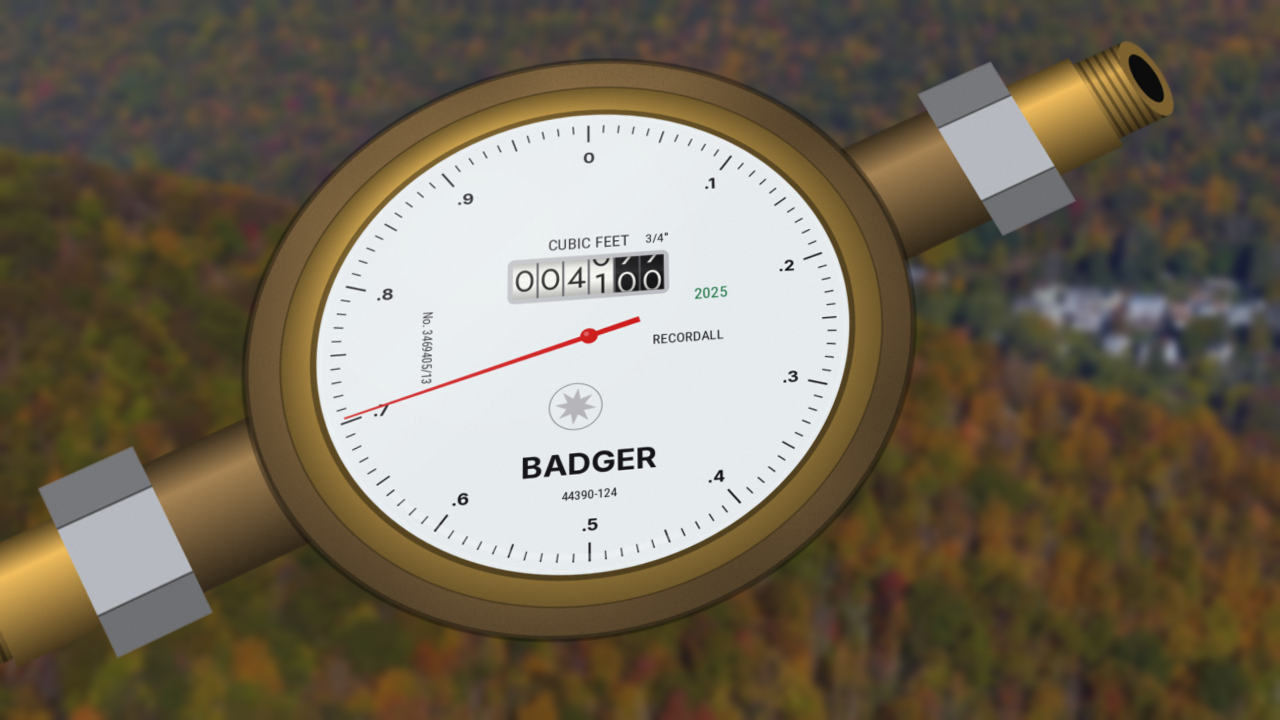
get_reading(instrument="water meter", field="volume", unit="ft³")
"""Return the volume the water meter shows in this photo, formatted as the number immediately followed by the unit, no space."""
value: 4099.70ft³
